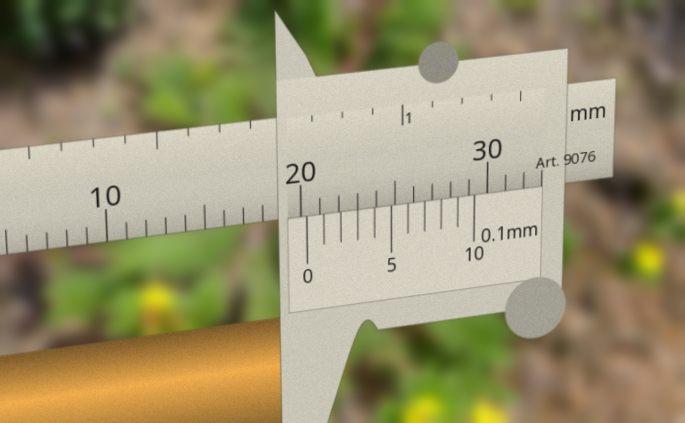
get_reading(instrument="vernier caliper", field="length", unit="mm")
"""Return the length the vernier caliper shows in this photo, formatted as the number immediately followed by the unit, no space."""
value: 20.3mm
